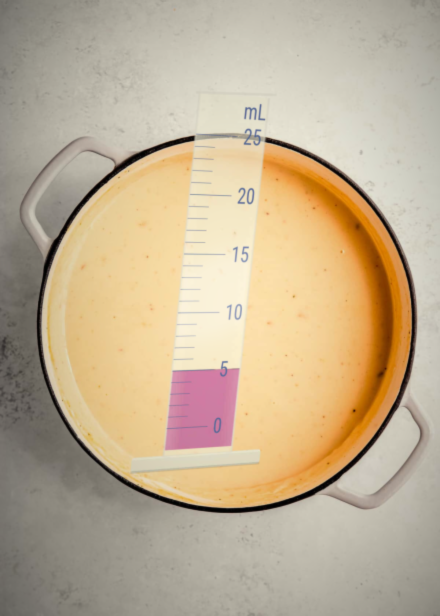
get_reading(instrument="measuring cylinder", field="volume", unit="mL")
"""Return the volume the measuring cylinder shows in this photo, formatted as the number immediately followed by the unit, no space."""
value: 5mL
